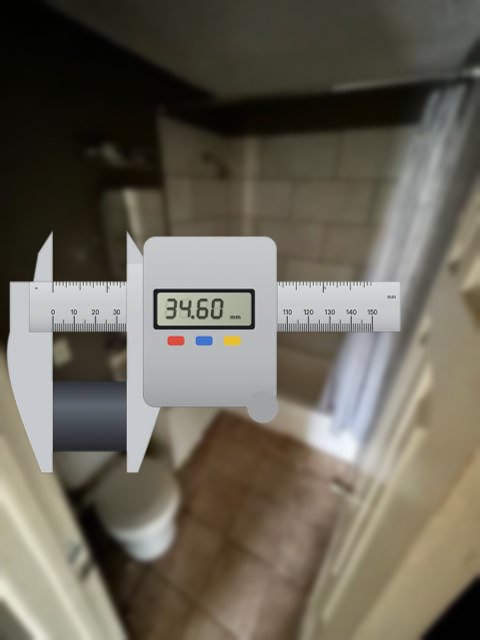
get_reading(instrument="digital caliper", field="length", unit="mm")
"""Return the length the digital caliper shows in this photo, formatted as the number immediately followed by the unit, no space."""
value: 34.60mm
